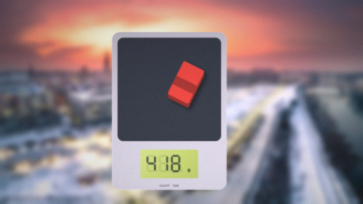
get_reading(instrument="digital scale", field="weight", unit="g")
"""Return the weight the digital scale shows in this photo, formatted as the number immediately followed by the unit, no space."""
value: 418g
